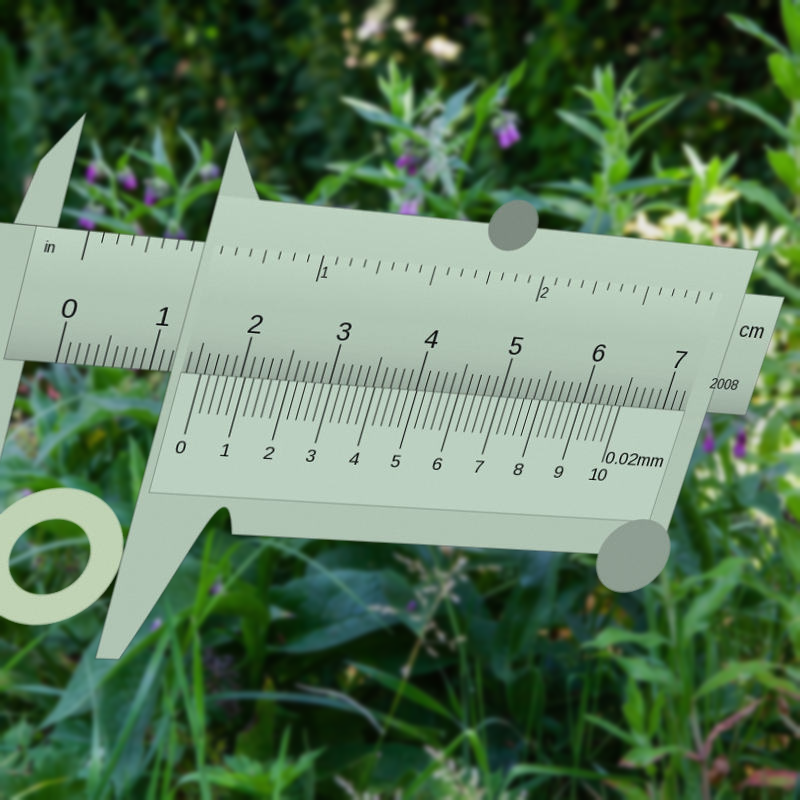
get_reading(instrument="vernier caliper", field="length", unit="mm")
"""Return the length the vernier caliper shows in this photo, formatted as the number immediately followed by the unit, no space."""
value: 15.6mm
